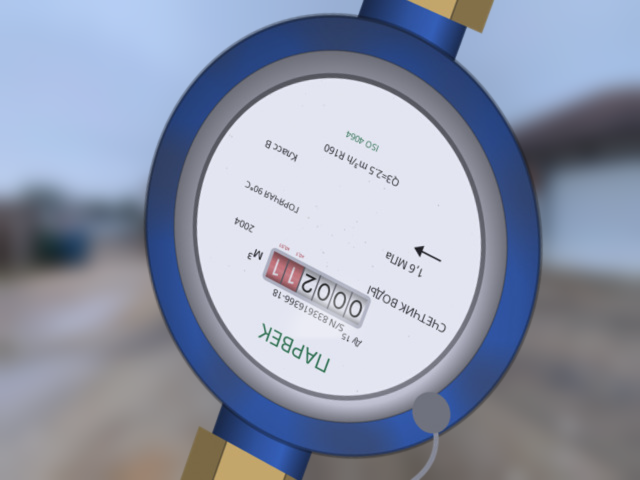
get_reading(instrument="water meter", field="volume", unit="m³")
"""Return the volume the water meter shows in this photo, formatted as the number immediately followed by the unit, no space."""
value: 2.11m³
